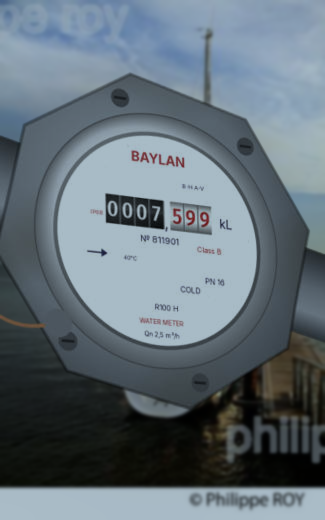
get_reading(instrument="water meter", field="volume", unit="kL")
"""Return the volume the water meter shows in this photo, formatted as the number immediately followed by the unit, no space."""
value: 7.599kL
